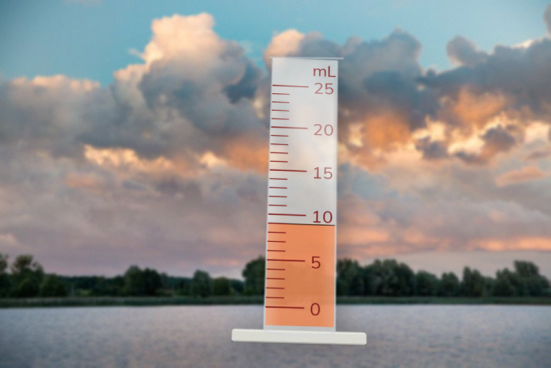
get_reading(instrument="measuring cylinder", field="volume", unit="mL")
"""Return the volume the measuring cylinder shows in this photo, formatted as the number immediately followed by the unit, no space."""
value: 9mL
